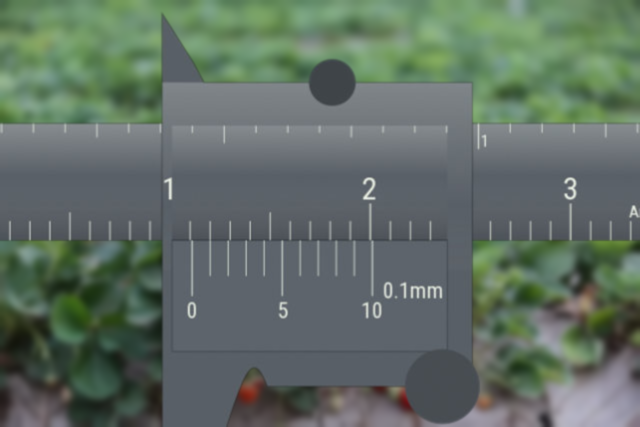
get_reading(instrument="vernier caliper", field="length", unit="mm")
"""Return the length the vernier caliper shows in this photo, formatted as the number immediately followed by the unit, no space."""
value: 11.1mm
